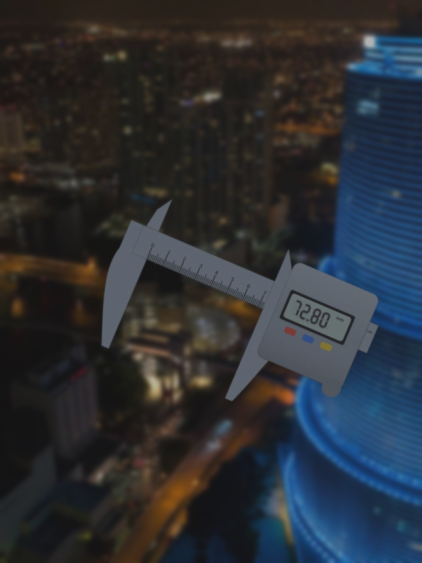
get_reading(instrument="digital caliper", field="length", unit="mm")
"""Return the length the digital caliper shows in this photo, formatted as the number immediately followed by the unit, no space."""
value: 72.80mm
